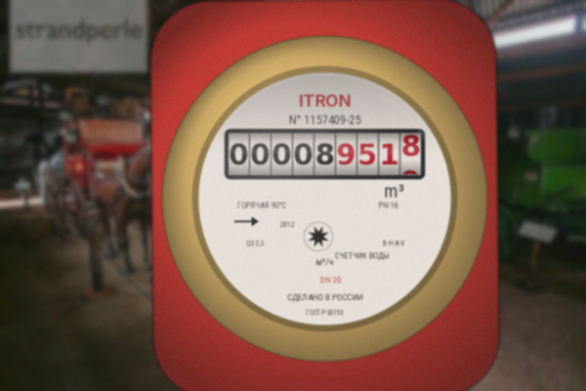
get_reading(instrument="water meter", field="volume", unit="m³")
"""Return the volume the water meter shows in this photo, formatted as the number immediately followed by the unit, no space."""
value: 8.9518m³
